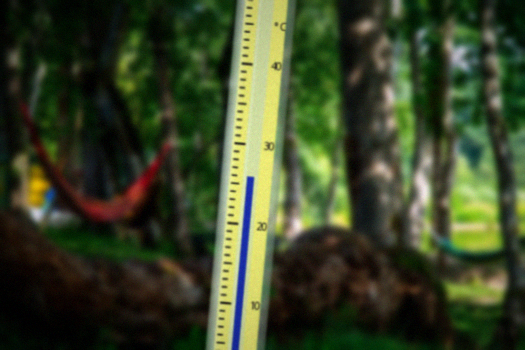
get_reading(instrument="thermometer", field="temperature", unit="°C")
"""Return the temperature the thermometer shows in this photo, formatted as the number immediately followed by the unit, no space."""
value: 26°C
